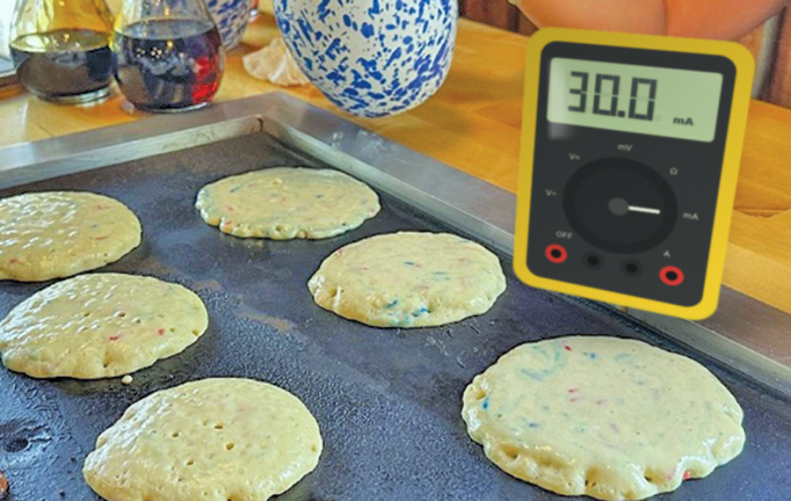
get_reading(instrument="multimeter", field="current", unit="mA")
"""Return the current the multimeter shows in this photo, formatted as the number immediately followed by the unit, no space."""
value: 30.0mA
